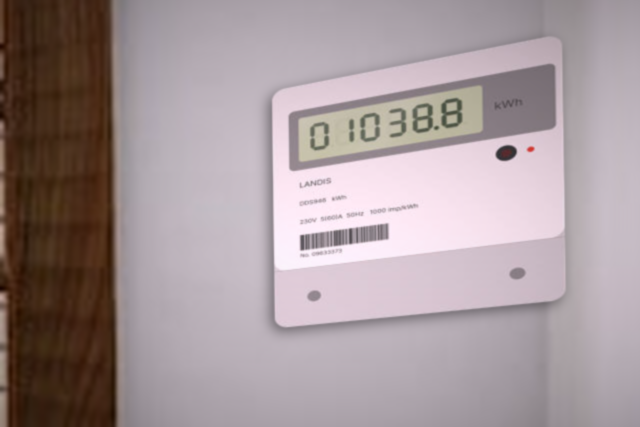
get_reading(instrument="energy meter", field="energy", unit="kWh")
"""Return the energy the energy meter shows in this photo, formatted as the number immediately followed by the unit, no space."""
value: 1038.8kWh
